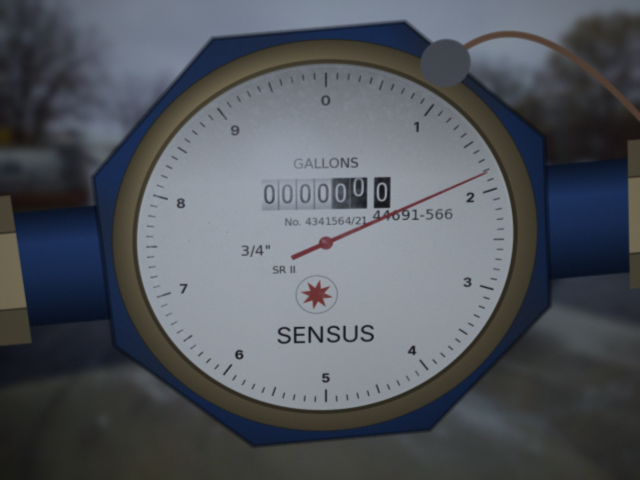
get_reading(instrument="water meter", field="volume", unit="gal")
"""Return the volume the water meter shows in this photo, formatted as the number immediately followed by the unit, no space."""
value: 1.8gal
